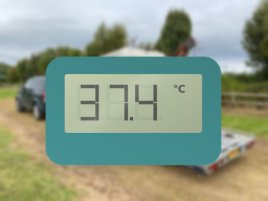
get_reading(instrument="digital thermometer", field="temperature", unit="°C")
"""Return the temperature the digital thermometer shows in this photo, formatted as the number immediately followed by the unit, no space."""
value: 37.4°C
